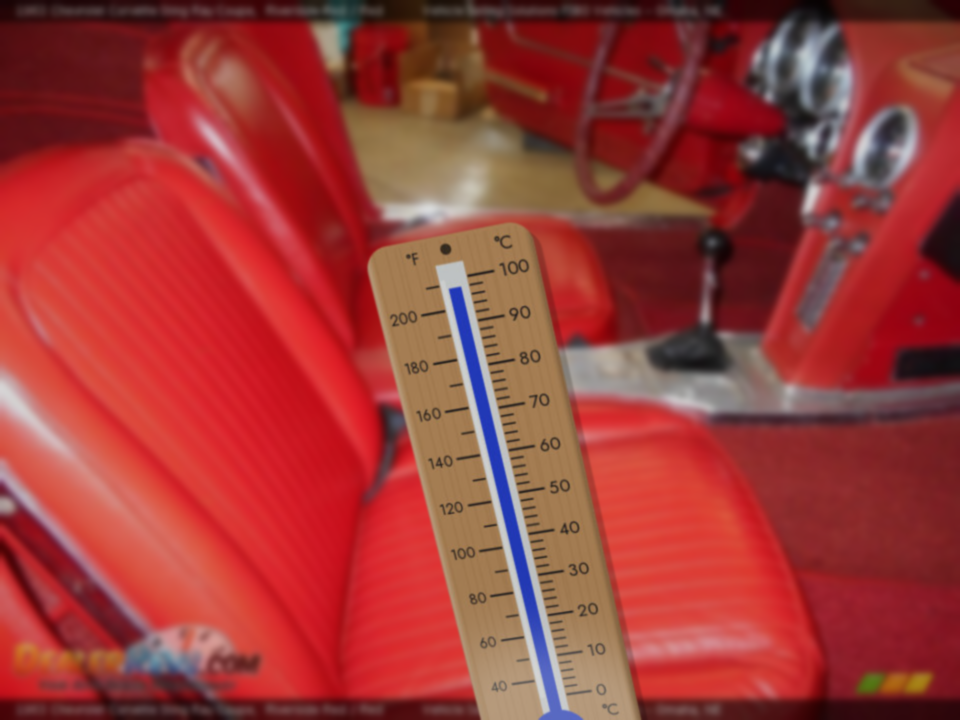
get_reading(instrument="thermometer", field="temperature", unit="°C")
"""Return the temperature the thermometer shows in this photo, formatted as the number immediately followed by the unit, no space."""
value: 98°C
